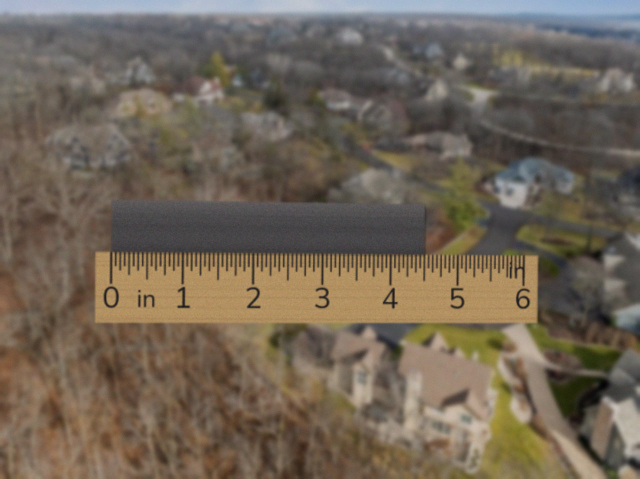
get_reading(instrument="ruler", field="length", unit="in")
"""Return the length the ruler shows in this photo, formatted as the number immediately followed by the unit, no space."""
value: 4.5in
